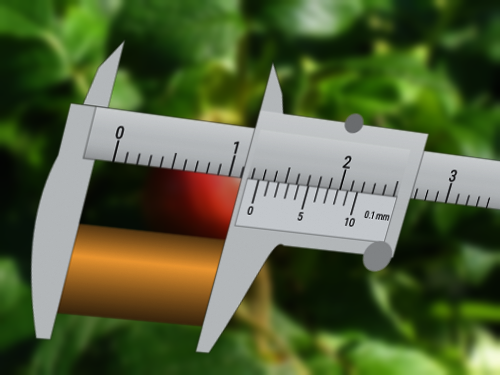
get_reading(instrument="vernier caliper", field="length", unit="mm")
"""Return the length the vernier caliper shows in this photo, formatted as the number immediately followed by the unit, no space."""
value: 12.6mm
